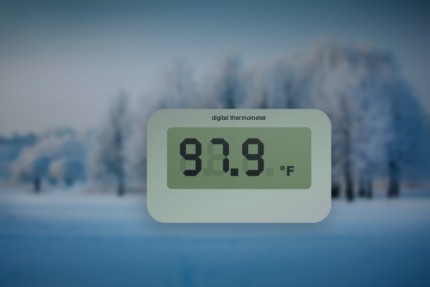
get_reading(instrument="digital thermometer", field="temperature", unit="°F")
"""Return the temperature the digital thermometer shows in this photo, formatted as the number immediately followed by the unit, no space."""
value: 97.9°F
